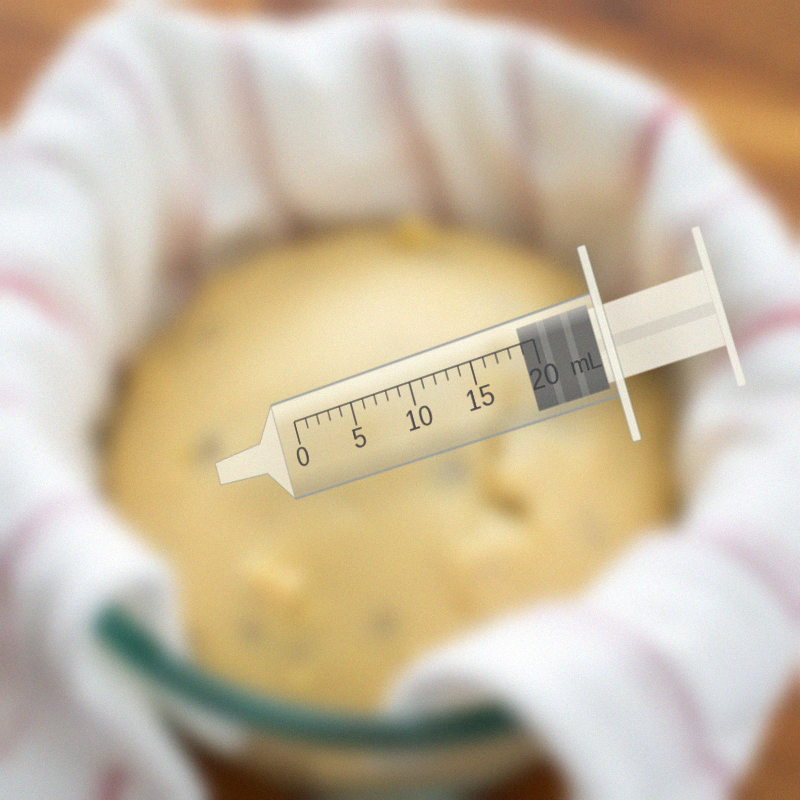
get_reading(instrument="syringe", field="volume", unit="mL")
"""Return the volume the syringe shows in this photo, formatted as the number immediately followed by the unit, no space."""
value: 19mL
